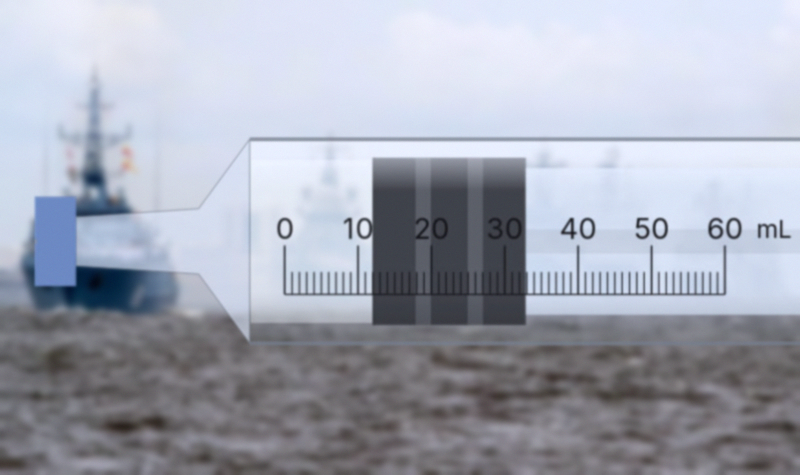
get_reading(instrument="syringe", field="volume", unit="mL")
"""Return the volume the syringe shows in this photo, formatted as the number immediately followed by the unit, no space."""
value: 12mL
